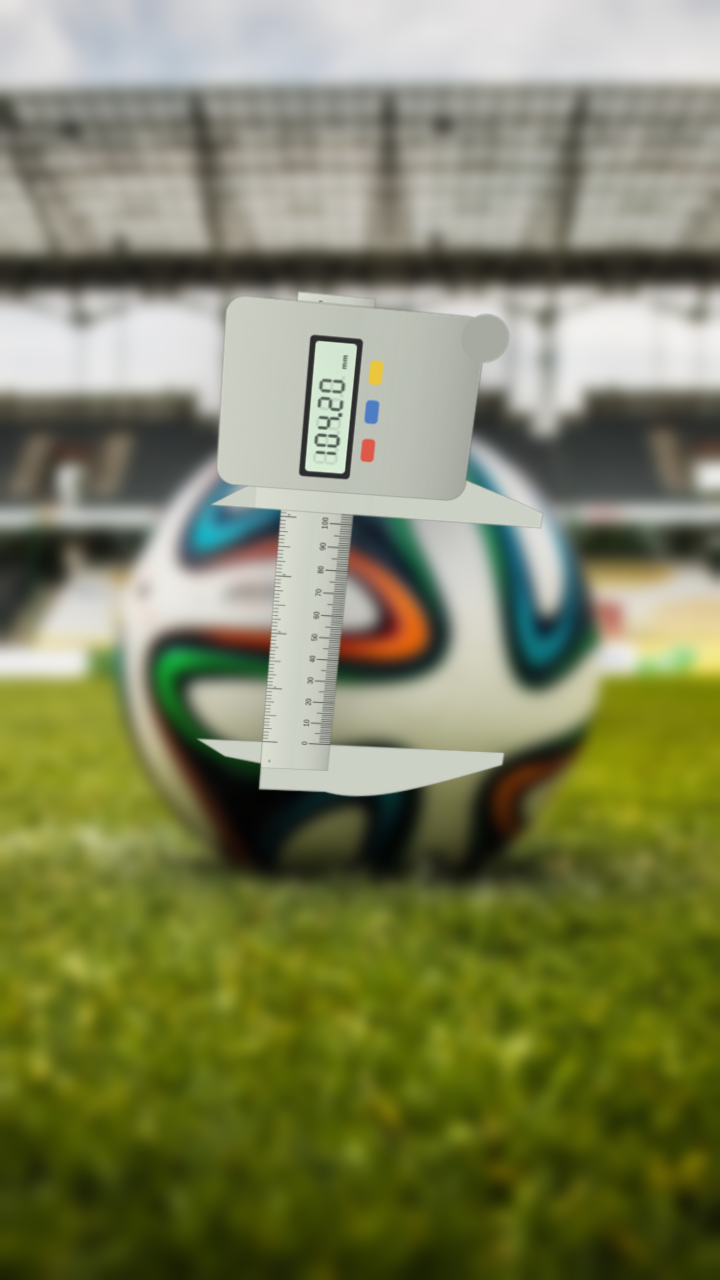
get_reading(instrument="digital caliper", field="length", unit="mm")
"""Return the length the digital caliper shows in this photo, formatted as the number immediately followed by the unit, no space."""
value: 104.20mm
